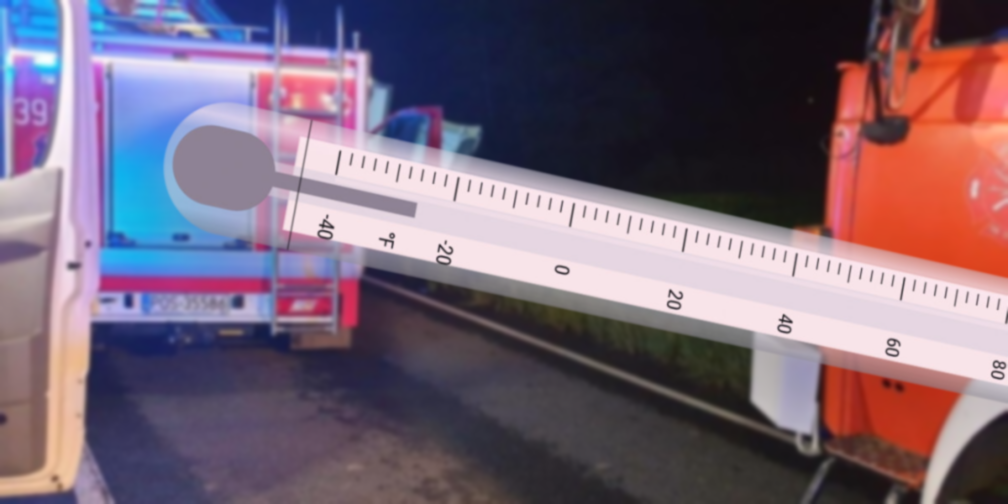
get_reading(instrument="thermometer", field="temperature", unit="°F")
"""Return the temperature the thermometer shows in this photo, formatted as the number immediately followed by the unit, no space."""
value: -26°F
